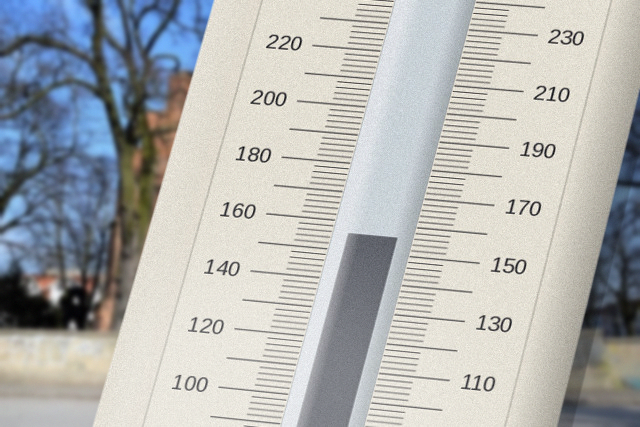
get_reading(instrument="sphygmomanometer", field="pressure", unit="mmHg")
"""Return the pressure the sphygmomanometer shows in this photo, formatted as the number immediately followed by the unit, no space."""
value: 156mmHg
